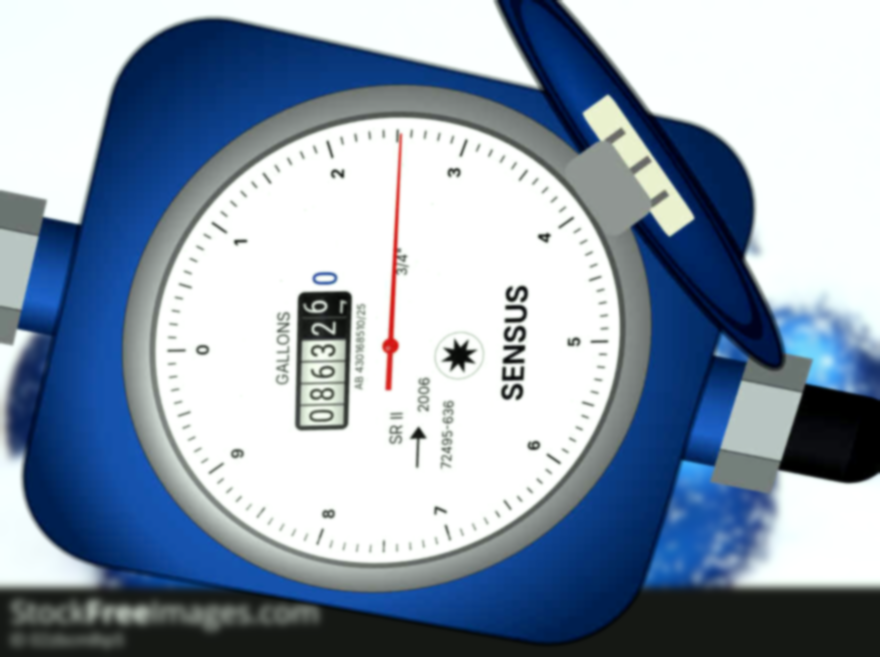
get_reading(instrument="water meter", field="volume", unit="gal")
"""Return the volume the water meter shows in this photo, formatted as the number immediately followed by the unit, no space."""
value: 863262.5gal
